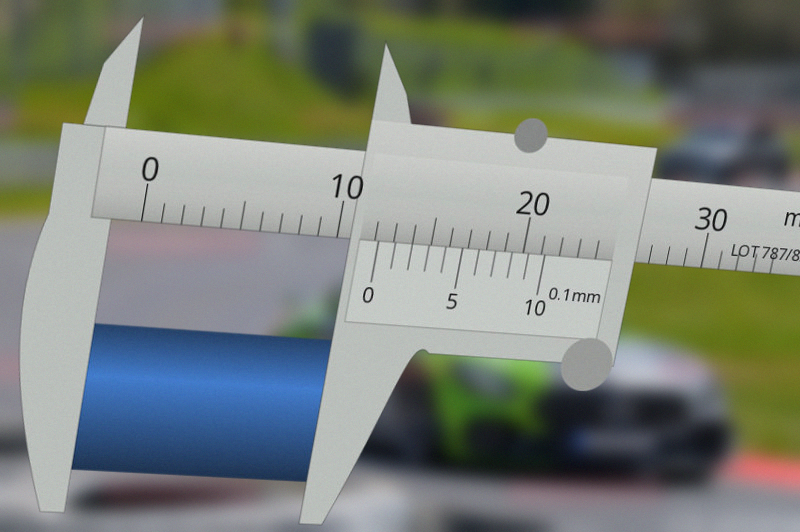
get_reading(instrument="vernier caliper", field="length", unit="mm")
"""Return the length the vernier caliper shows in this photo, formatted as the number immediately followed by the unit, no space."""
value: 12.2mm
